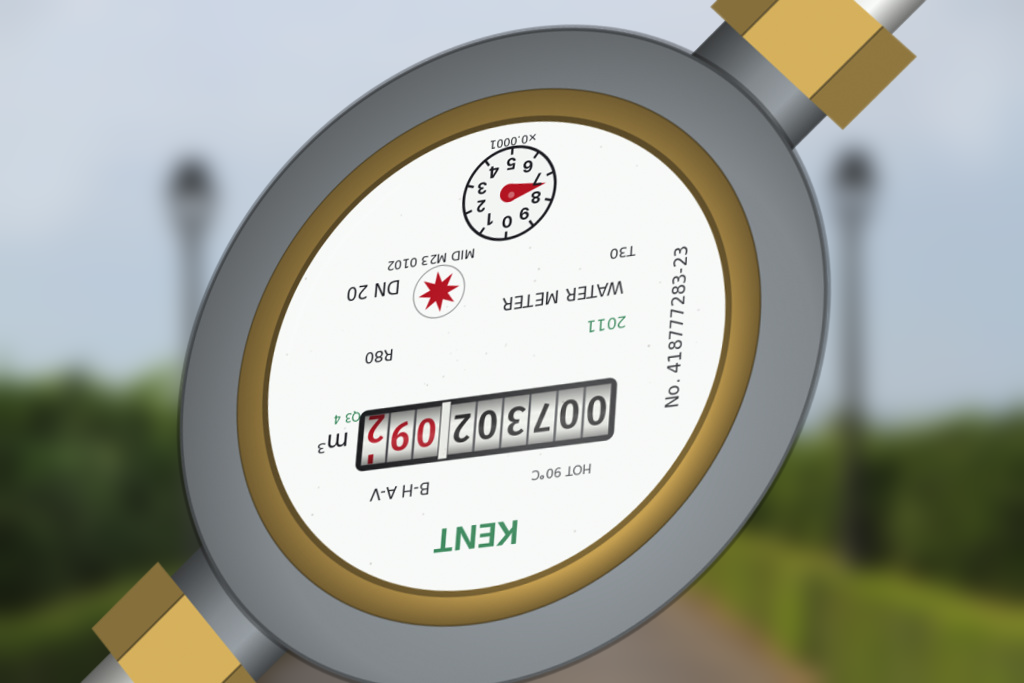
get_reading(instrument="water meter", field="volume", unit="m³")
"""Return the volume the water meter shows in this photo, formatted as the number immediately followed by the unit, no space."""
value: 7302.0917m³
